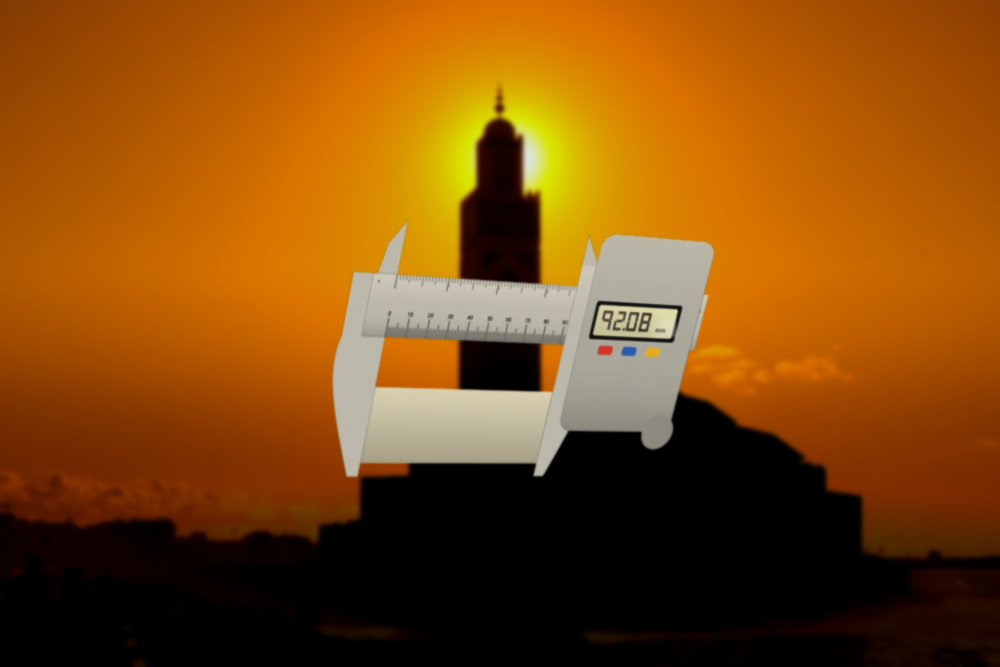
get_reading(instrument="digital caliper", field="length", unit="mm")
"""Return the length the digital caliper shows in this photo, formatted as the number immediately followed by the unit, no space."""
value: 92.08mm
